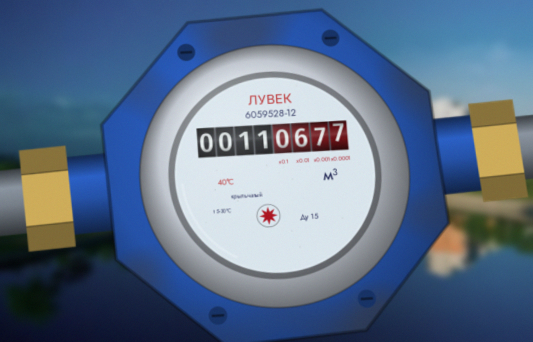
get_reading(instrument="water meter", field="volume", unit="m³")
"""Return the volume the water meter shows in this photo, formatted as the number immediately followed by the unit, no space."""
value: 11.0677m³
